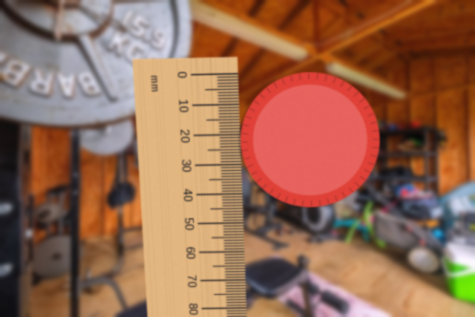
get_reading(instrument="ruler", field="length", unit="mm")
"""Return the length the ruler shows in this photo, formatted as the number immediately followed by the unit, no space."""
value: 45mm
